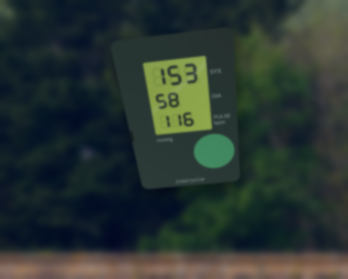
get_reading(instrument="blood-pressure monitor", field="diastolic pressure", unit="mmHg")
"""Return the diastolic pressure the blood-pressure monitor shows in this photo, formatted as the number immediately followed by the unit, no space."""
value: 58mmHg
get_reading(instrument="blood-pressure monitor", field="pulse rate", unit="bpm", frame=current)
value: 116bpm
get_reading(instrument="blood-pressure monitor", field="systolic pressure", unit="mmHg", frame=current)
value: 153mmHg
